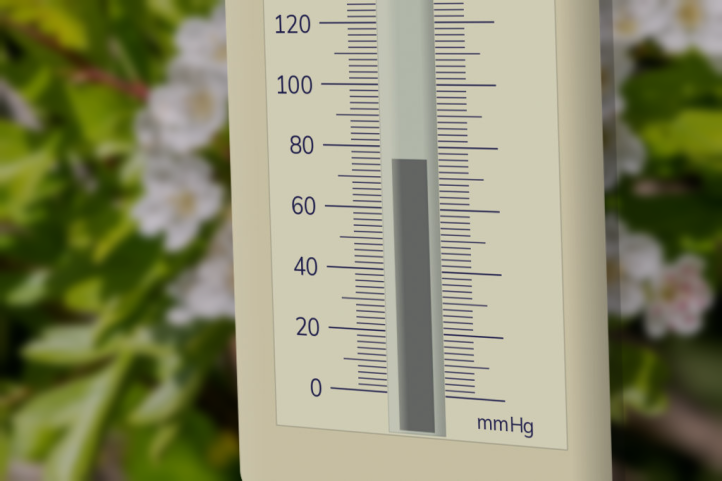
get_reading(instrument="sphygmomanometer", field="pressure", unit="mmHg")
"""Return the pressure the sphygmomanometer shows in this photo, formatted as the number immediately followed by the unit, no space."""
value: 76mmHg
